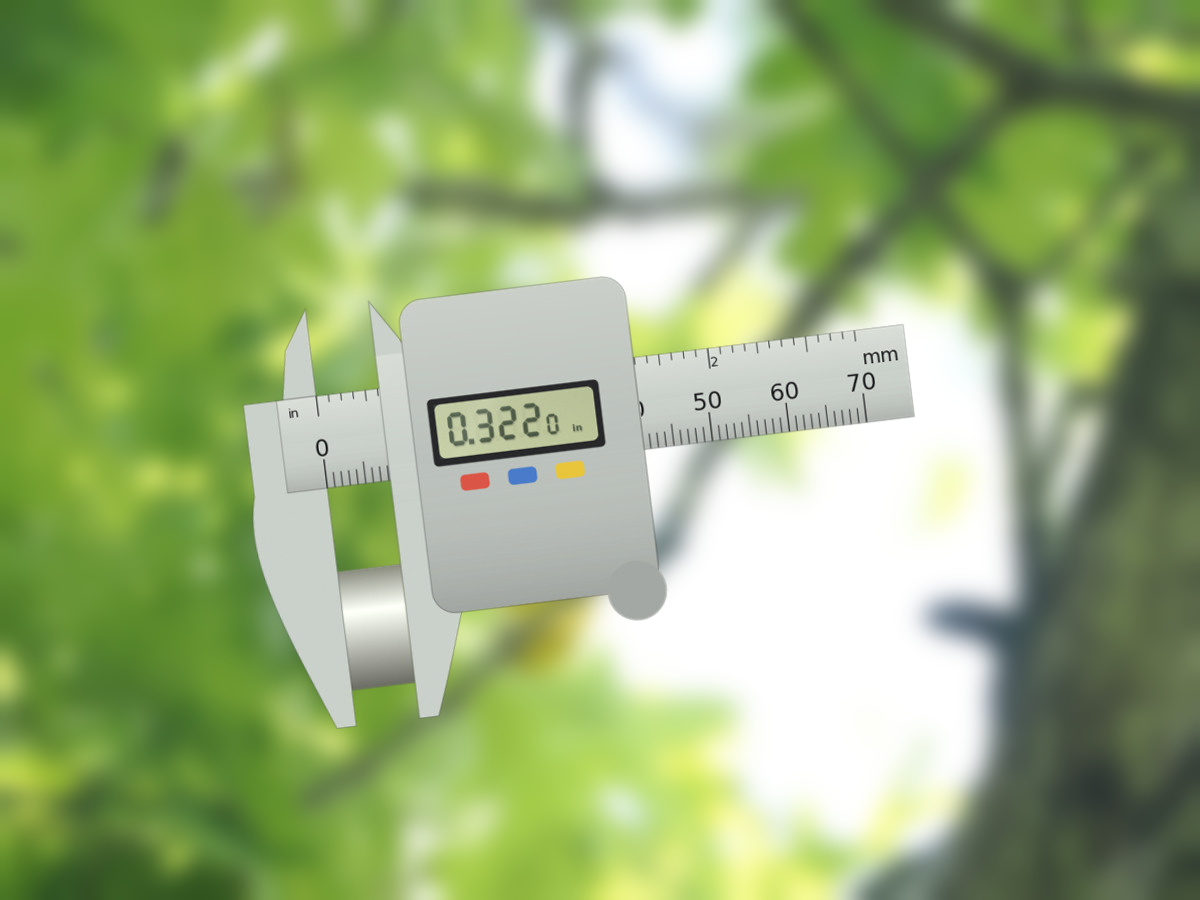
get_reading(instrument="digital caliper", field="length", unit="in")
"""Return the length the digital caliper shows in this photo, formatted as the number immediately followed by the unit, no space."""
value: 0.3220in
